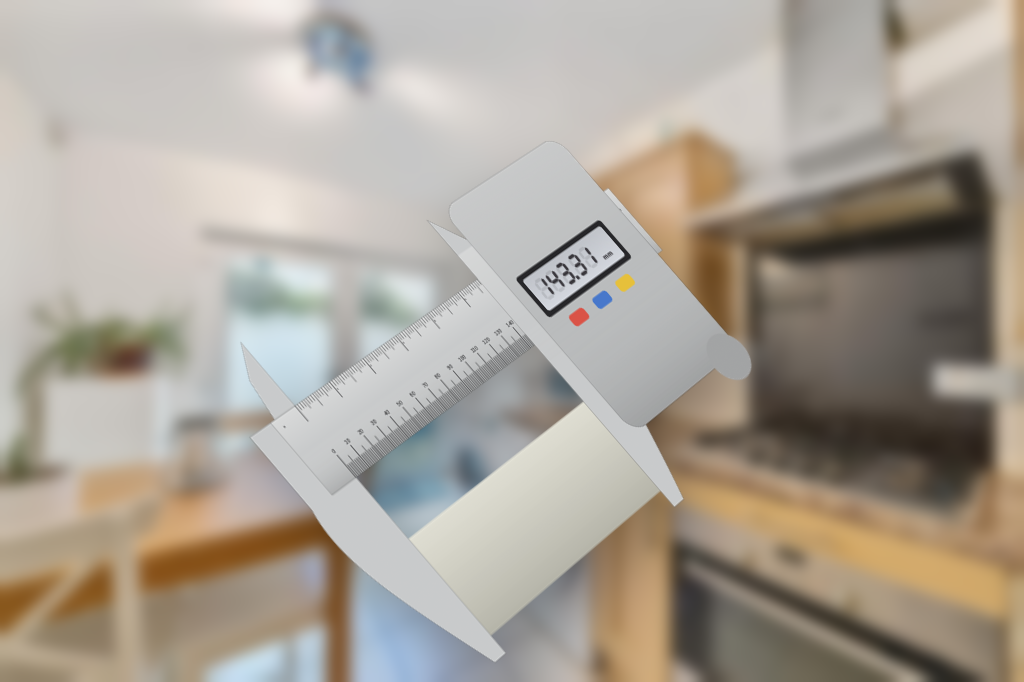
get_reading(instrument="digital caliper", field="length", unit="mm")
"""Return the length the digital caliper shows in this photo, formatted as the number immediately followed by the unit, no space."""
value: 143.31mm
